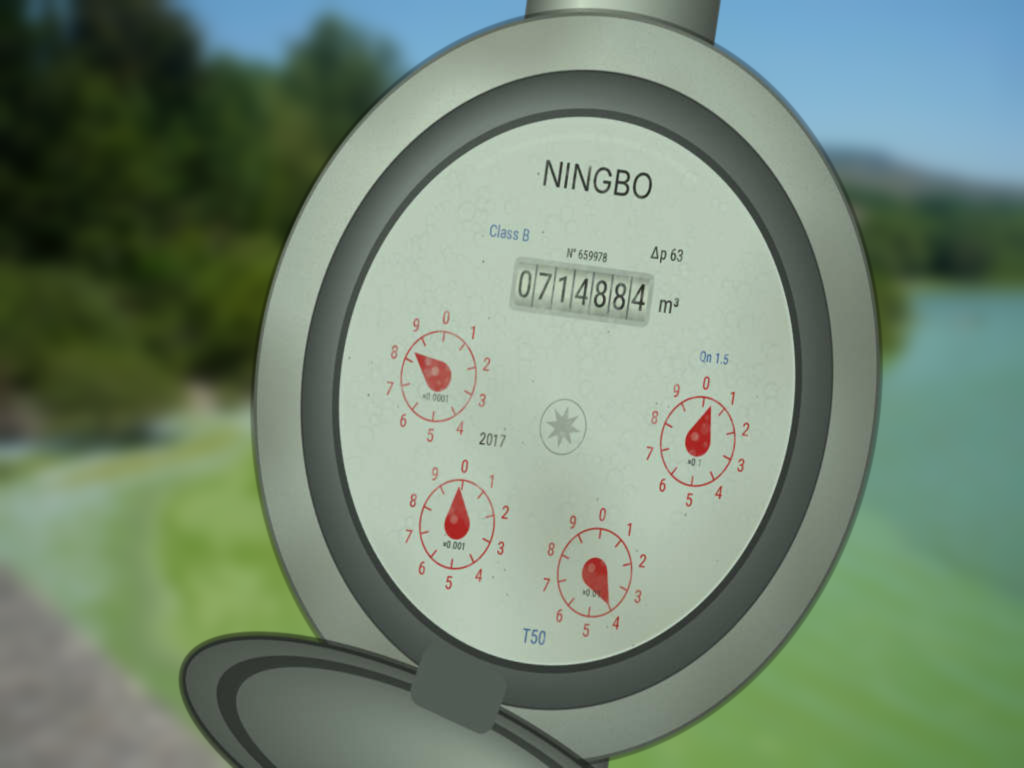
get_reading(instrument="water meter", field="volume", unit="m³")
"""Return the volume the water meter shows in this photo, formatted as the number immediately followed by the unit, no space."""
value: 714884.0398m³
